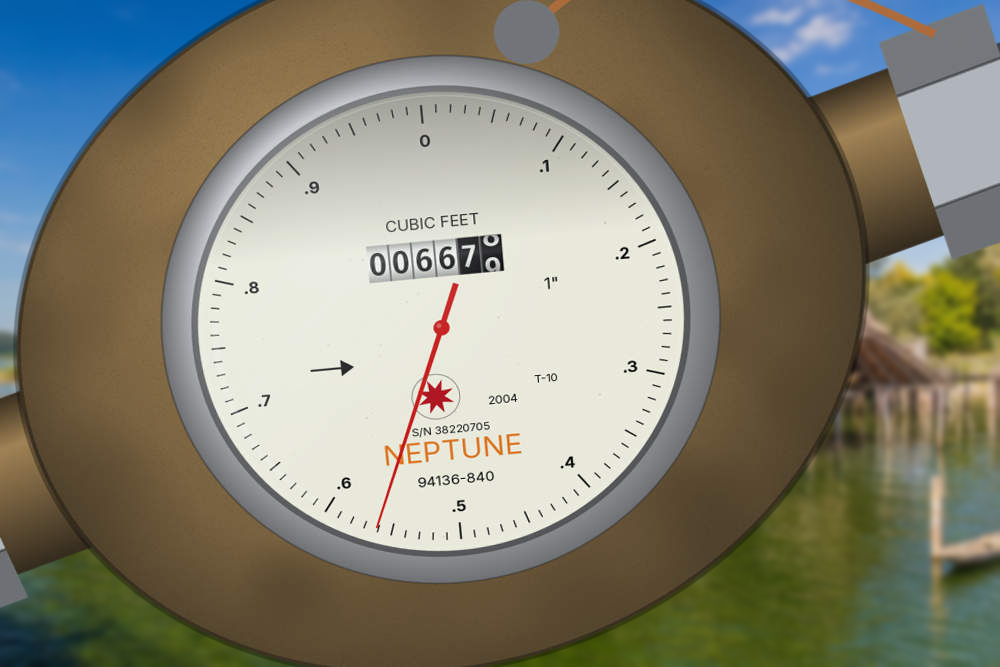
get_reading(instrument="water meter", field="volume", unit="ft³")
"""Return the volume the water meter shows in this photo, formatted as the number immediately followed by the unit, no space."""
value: 6678.56ft³
